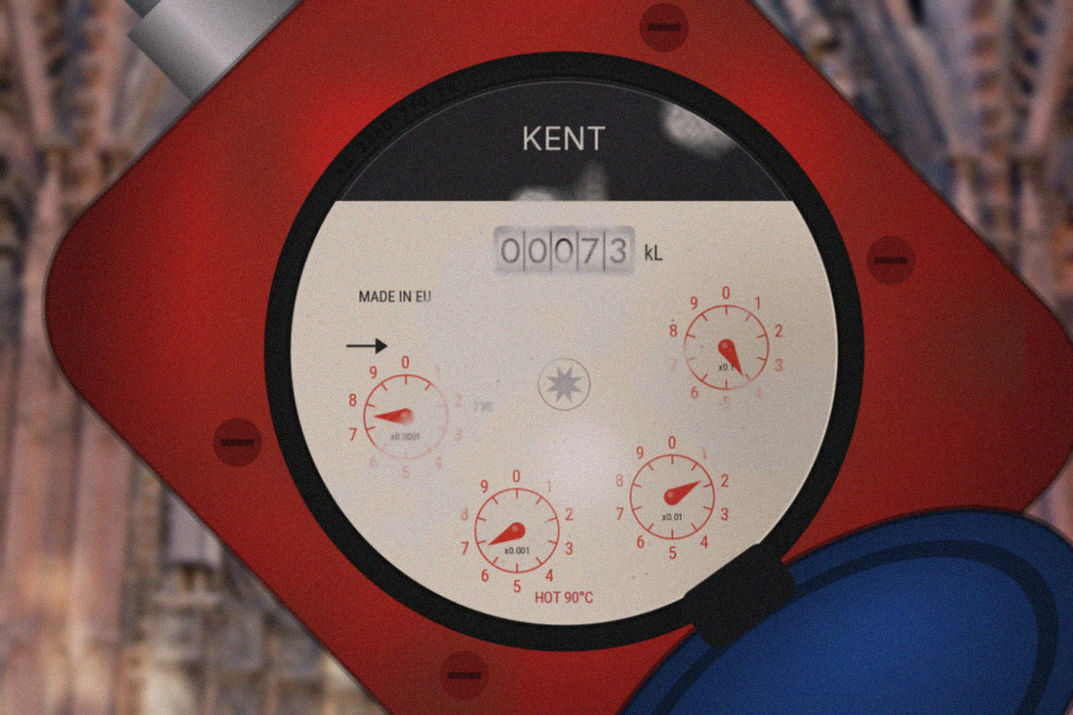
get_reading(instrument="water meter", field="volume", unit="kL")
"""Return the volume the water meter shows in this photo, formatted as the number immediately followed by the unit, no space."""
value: 73.4167kL
